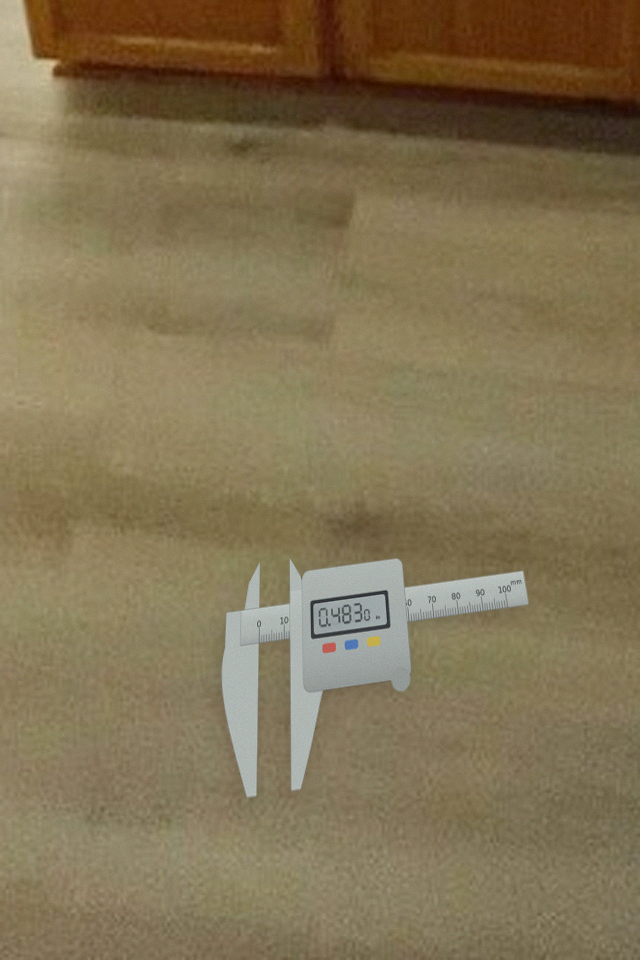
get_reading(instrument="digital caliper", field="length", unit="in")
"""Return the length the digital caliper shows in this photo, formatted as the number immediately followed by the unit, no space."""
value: 0.4830in
